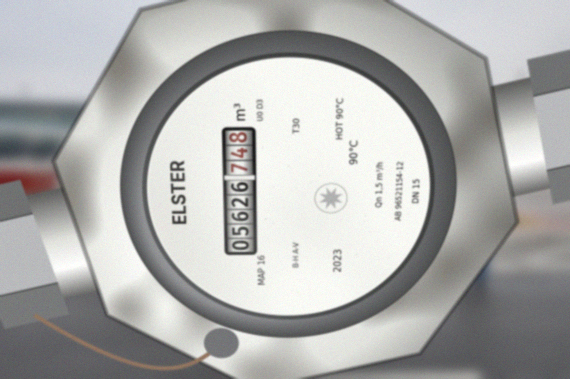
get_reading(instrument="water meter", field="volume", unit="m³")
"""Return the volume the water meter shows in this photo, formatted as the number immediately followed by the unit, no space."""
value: 5626.748m³
